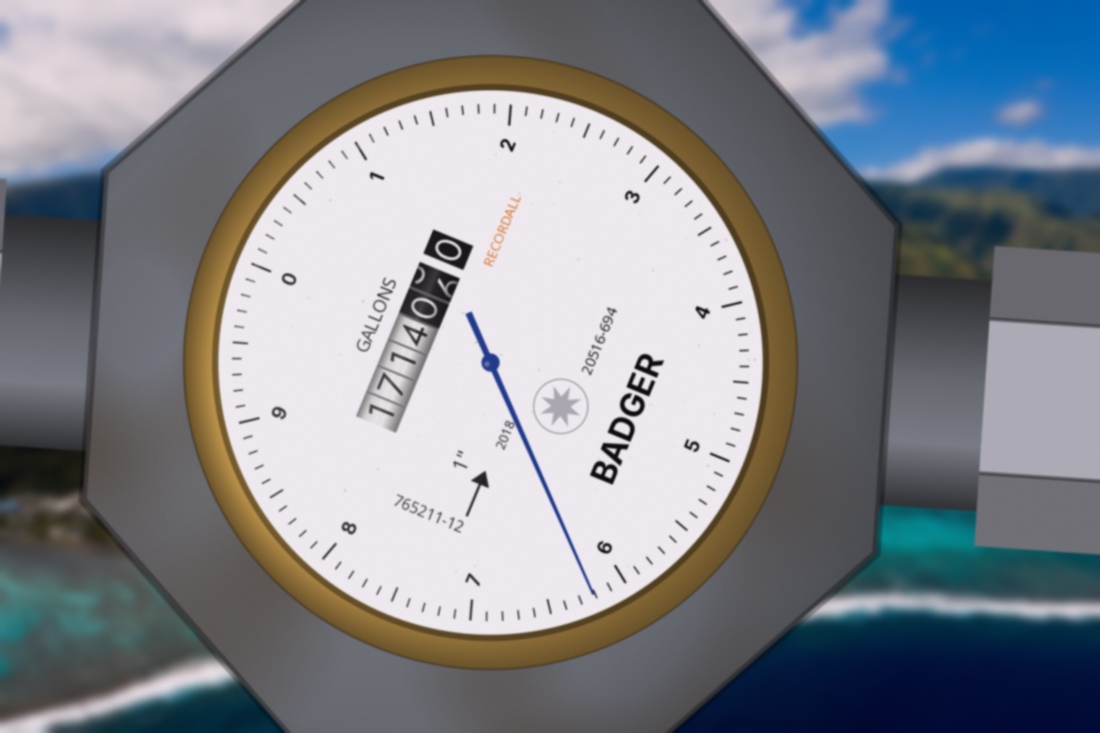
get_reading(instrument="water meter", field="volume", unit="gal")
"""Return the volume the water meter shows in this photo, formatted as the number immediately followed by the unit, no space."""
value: 1714056.2gal
